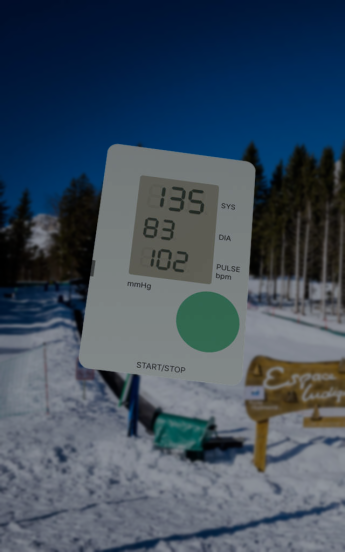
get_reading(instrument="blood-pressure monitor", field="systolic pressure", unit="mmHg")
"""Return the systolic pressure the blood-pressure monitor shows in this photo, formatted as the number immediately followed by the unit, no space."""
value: 135mmHg
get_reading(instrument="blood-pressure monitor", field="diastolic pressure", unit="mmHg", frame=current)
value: 83mmHg
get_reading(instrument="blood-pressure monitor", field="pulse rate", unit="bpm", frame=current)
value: 102bpm
